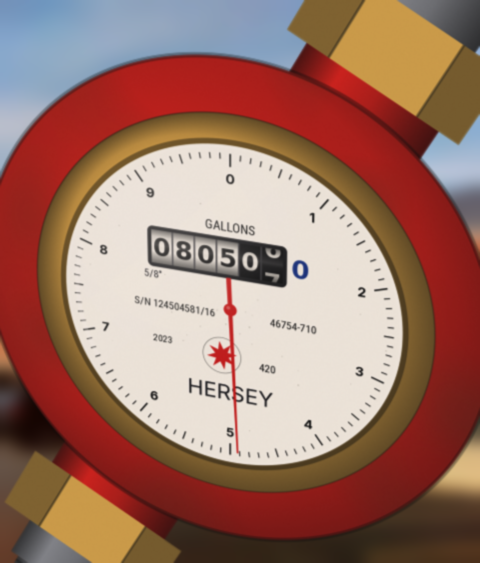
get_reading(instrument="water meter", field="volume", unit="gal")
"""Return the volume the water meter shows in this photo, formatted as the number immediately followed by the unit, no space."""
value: 805064.9gal
